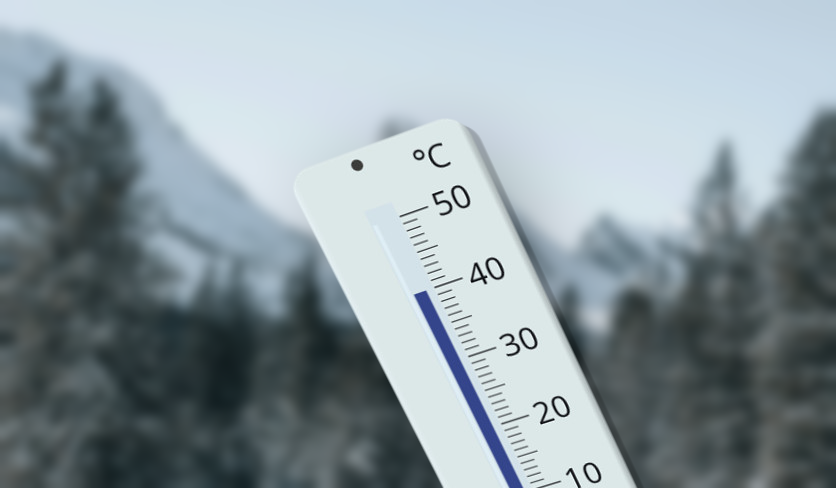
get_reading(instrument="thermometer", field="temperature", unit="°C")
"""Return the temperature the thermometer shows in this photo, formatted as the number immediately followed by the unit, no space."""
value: 40°C
